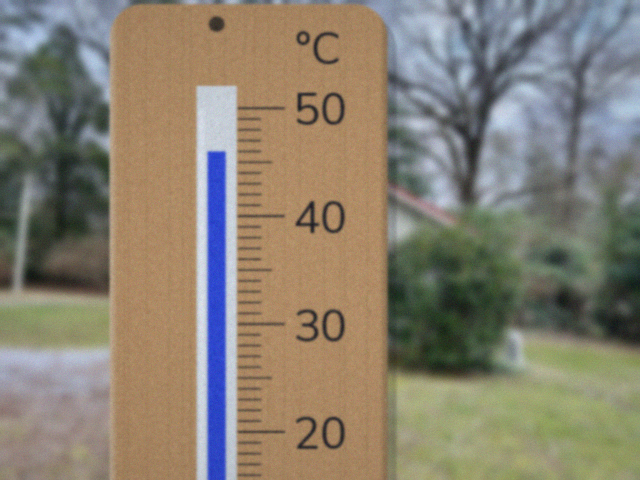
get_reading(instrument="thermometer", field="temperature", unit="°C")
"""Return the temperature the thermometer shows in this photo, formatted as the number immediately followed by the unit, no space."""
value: 46°C
